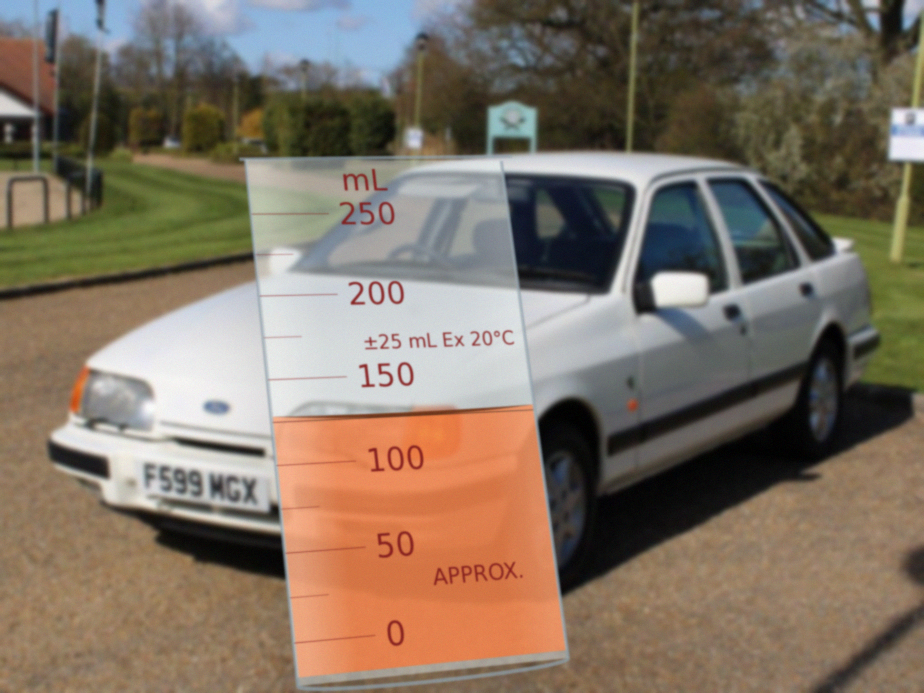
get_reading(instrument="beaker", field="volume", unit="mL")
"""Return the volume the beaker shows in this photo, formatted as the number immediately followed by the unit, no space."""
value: 125mL
